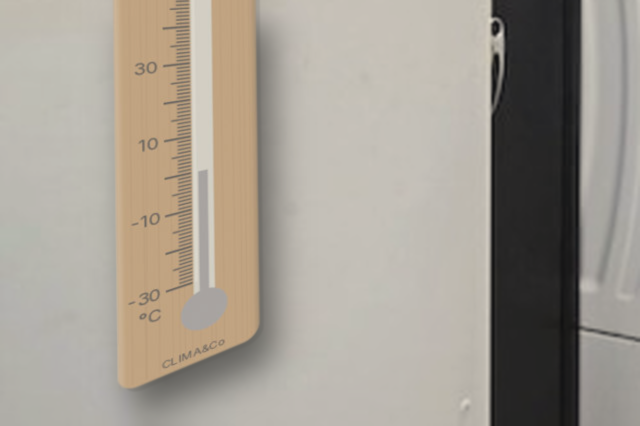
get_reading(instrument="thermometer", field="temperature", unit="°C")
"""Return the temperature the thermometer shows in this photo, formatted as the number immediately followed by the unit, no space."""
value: 0°C
